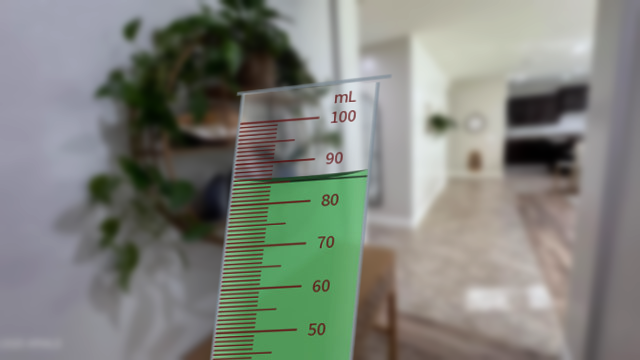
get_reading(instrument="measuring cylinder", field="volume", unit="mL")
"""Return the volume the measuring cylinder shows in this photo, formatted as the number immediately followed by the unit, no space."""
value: 85mL
